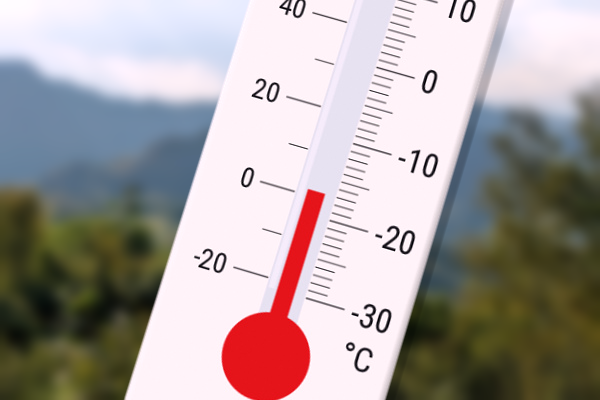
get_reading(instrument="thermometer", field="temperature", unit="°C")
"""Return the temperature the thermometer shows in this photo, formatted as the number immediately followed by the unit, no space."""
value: -17°C
